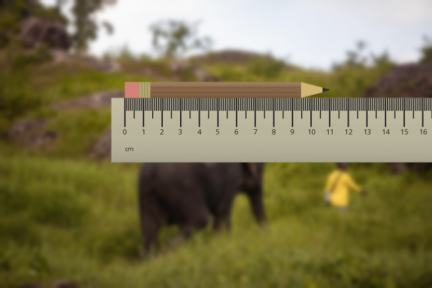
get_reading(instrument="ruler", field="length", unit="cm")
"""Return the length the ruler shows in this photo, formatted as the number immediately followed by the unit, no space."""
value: 11cm
